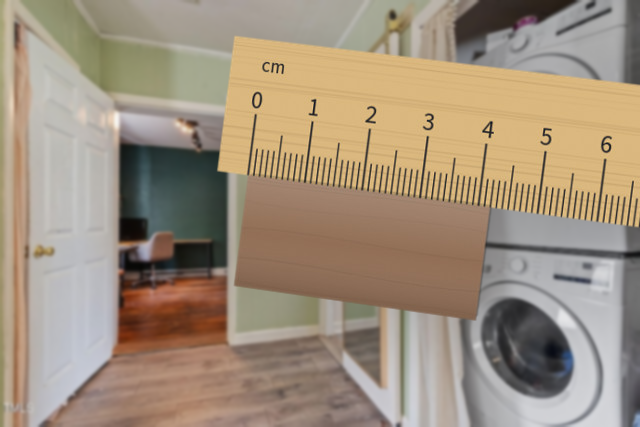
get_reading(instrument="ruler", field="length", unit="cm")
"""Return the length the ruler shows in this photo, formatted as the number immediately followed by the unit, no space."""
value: 4.2cm
